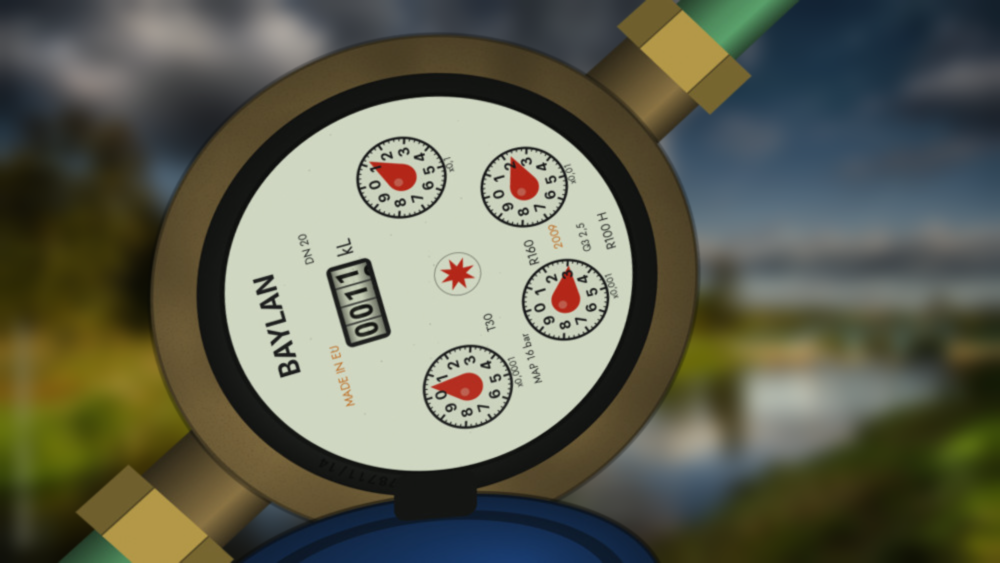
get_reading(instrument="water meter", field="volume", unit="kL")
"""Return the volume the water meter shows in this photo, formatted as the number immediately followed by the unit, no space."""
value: 11.1230kL
